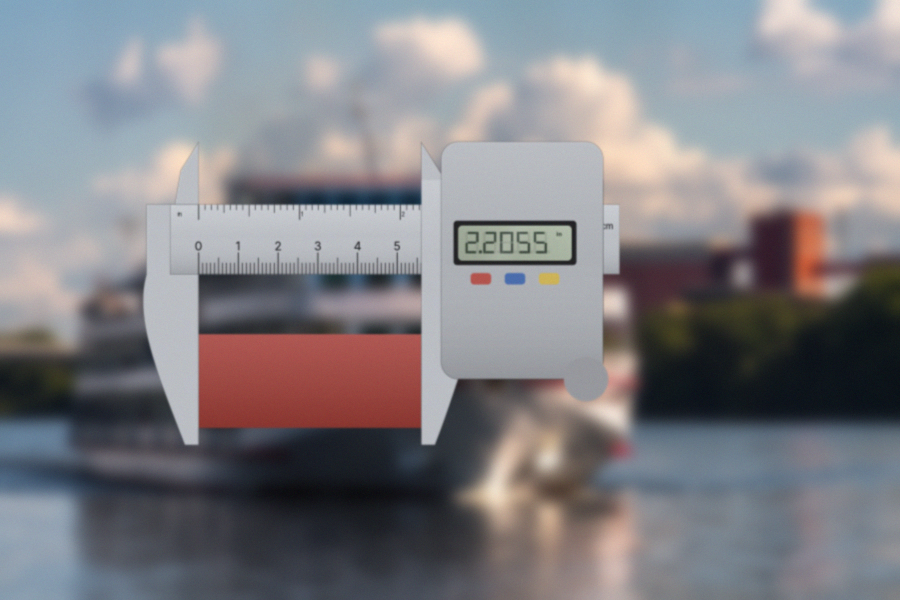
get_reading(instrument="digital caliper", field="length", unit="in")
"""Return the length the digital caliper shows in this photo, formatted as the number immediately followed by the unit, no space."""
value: 2.2055in
